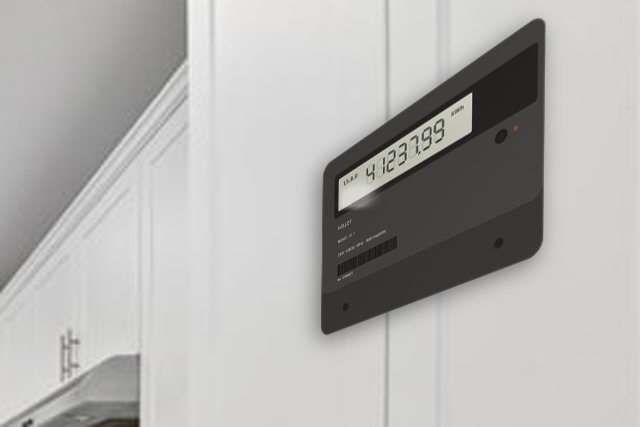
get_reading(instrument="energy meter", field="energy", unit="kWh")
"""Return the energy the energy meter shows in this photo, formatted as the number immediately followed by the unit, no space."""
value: 41237.99kWh
